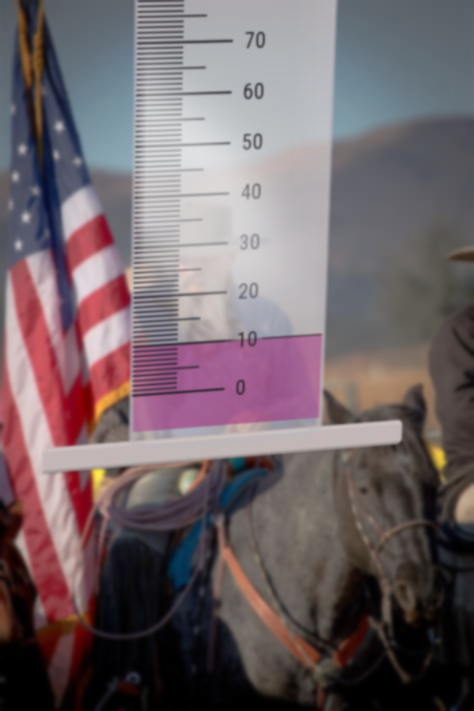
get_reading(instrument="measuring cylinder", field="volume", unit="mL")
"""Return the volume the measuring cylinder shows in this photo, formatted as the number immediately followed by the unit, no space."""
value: 10mL
